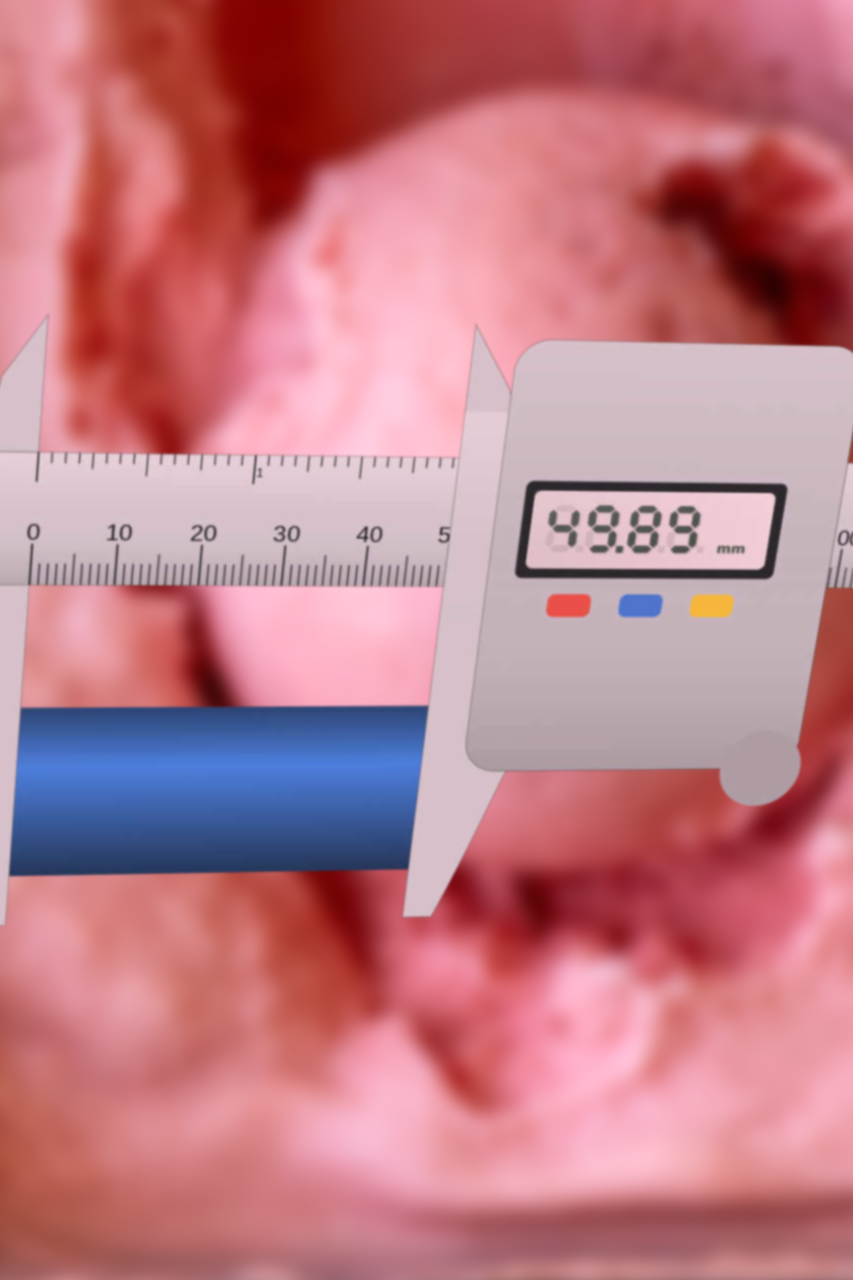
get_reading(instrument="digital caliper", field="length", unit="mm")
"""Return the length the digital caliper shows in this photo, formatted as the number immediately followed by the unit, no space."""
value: 49.89mm
